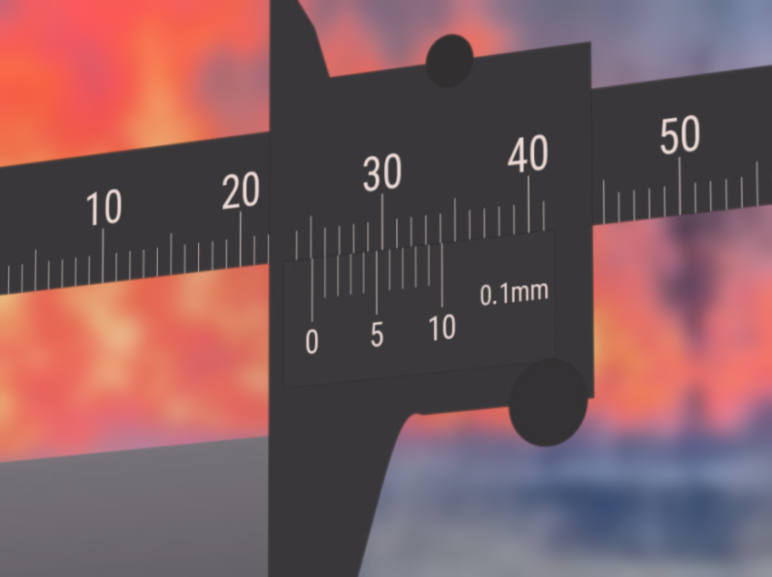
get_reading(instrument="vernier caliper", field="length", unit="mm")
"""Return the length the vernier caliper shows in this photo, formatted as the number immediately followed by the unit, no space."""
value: 25.1mm
